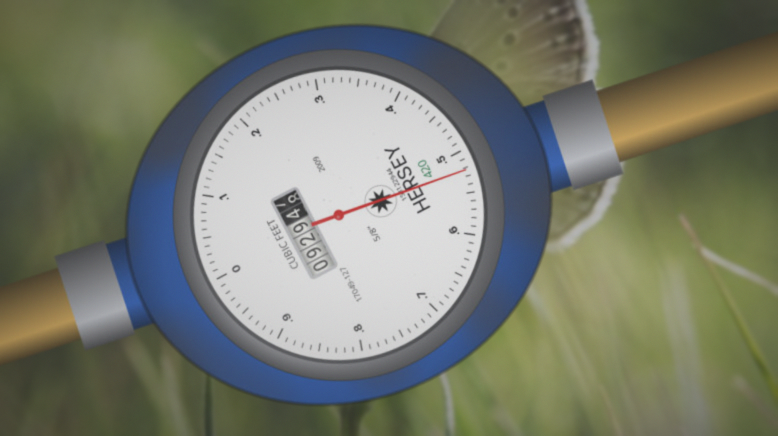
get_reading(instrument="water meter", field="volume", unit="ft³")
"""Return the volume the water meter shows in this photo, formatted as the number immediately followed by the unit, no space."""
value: 92947.52ft³
